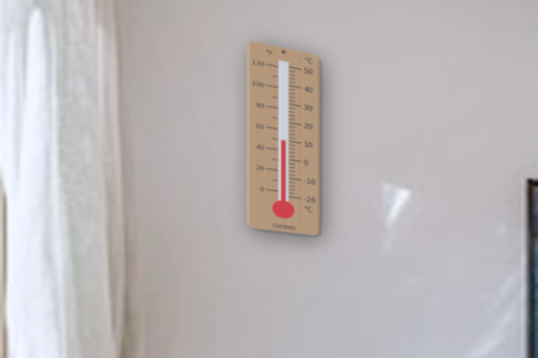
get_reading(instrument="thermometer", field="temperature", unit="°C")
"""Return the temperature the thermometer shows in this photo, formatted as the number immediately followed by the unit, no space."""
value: 10°C
